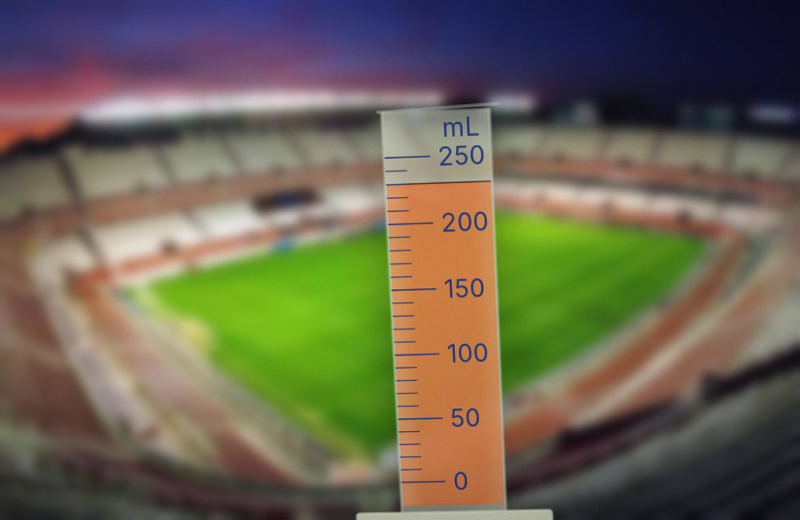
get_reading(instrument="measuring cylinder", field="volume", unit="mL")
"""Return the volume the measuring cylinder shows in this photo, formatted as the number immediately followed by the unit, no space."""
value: 230mL
